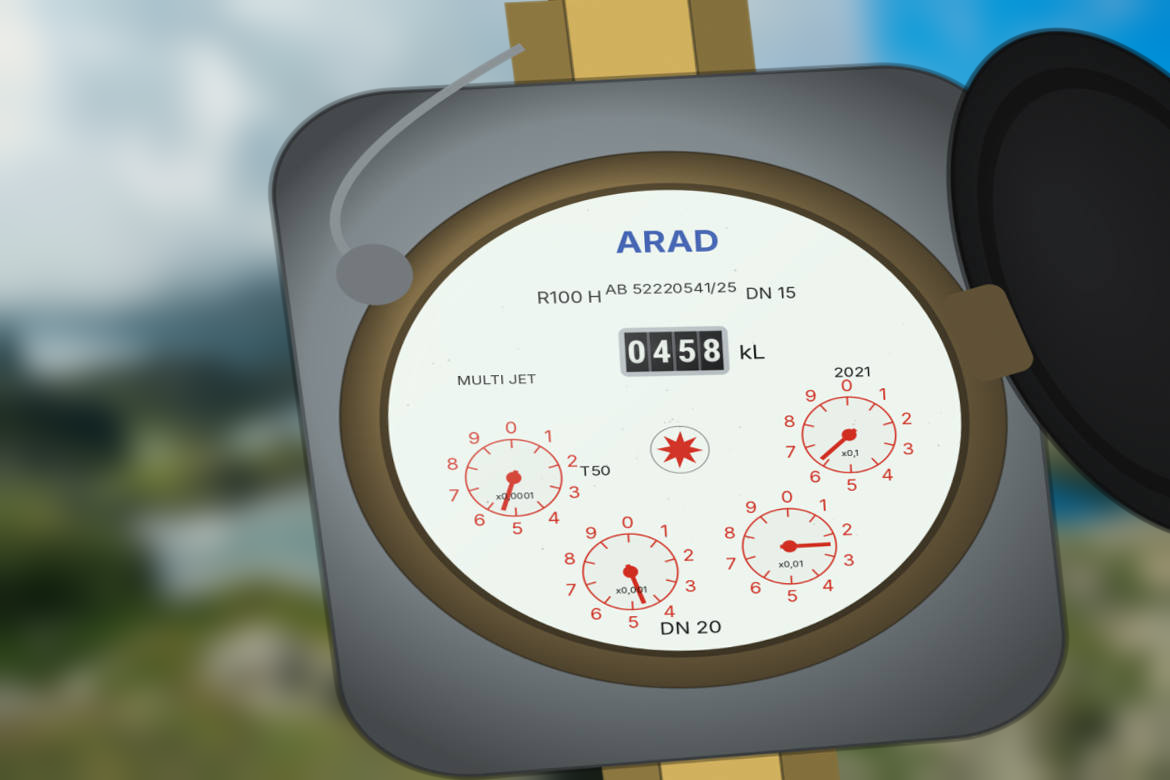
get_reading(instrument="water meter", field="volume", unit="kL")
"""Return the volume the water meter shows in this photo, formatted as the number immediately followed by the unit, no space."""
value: 458.6245kL
